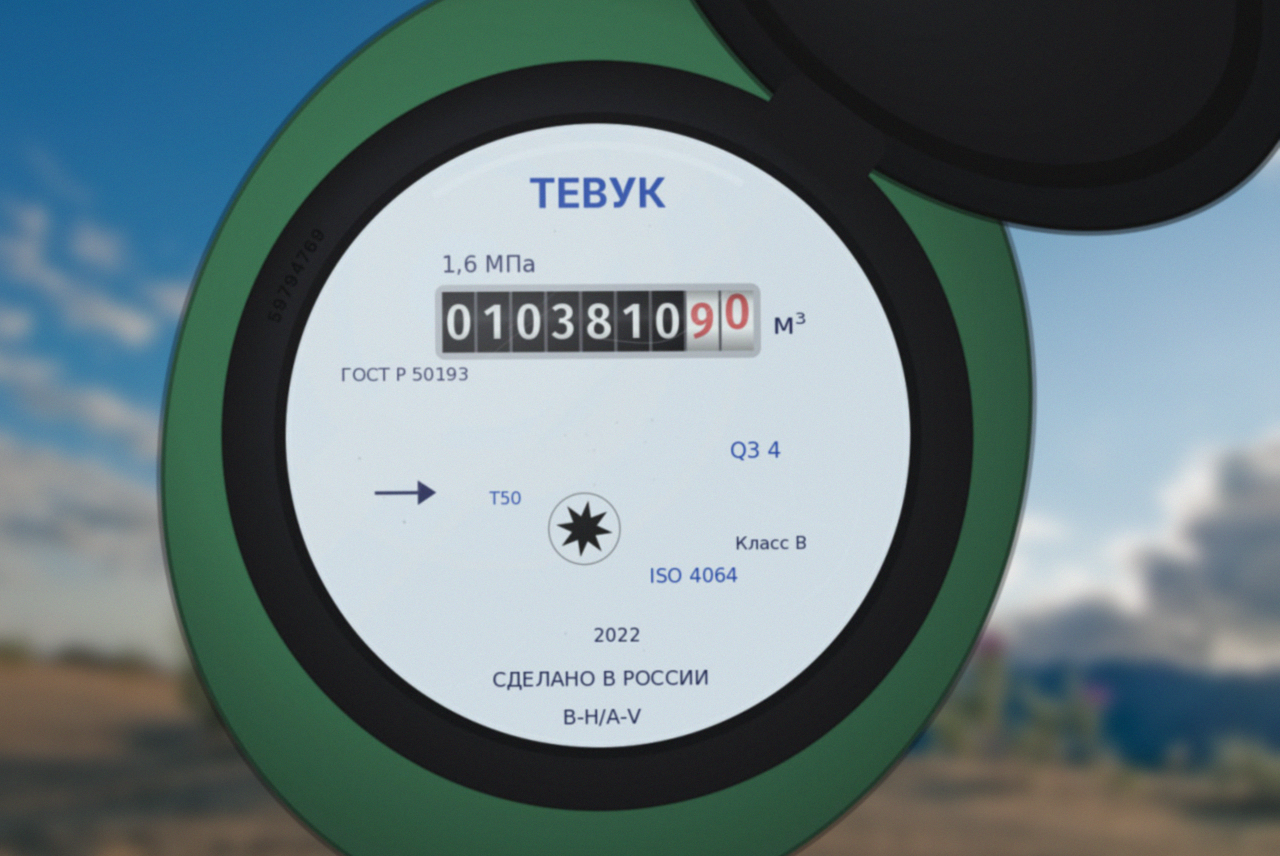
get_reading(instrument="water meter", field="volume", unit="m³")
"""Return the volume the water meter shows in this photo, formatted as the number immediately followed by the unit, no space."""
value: 103810.90m³
